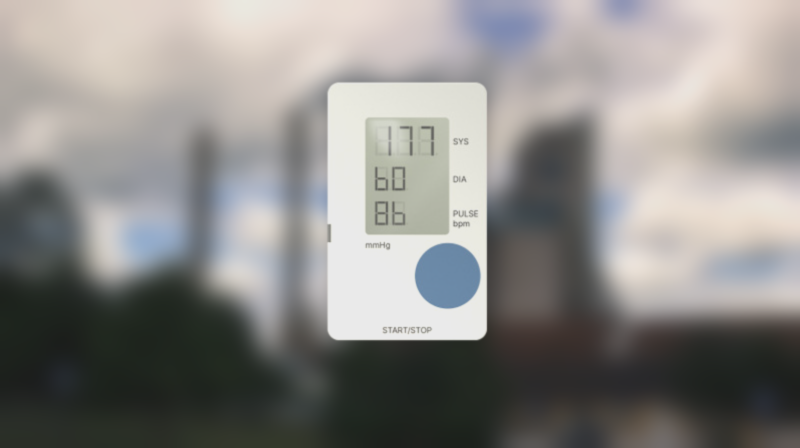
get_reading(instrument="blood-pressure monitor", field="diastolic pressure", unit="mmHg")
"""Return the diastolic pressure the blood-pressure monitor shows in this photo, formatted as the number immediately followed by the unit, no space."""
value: 60mmHg
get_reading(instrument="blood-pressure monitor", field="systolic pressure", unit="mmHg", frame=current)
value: 177mmHg
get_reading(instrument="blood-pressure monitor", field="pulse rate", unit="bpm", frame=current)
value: 86bpm
